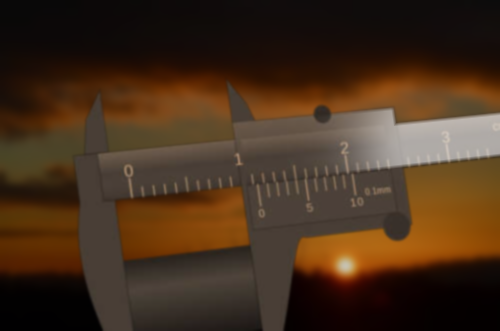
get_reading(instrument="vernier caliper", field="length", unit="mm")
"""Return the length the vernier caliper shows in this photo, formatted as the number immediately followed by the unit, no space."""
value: 11.4mm
